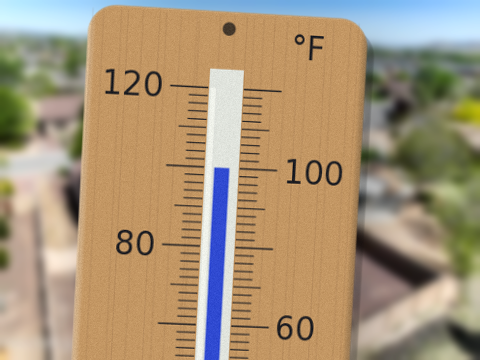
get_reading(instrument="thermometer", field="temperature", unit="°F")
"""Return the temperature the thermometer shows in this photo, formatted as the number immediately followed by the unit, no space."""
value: 100°F
